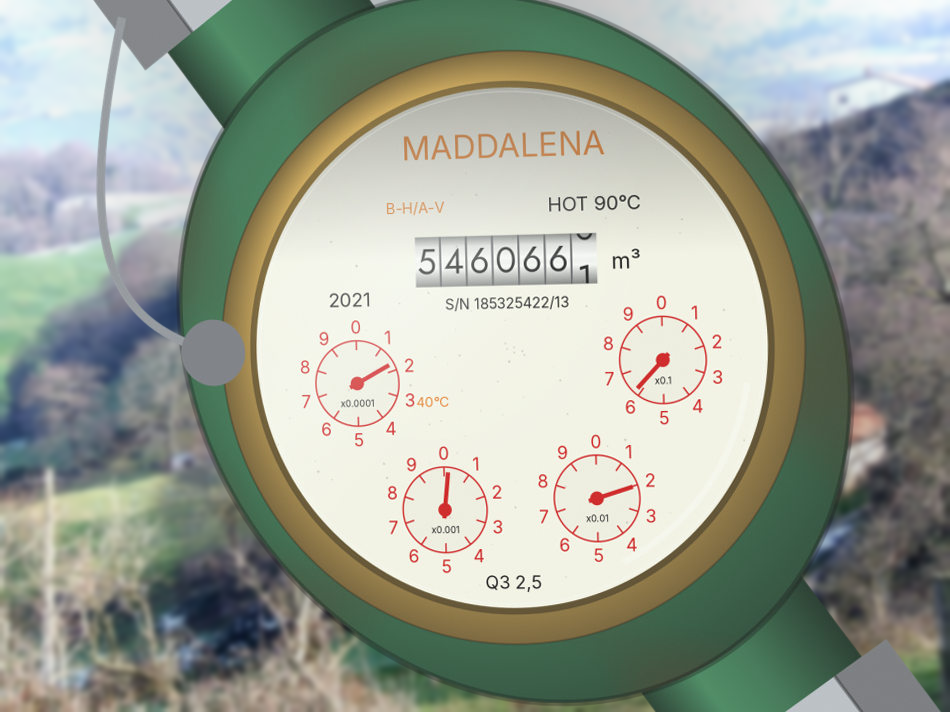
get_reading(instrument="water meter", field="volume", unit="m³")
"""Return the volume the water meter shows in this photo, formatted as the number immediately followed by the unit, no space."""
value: 5460660.6201m³
